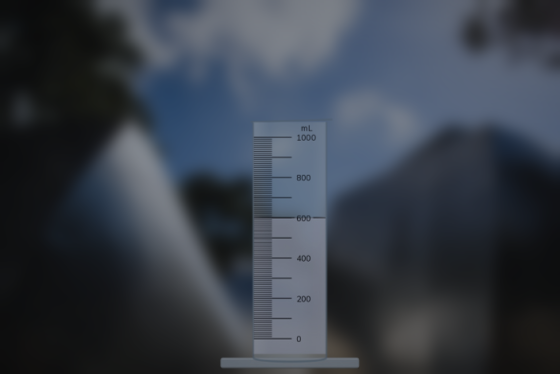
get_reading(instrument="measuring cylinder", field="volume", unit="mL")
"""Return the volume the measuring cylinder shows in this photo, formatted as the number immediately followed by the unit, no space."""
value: 600mL
